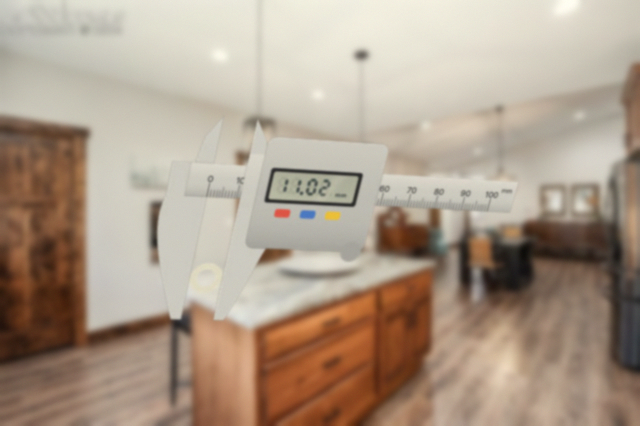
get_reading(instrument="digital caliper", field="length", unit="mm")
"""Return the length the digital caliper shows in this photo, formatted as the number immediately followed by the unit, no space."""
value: 11.02mm
